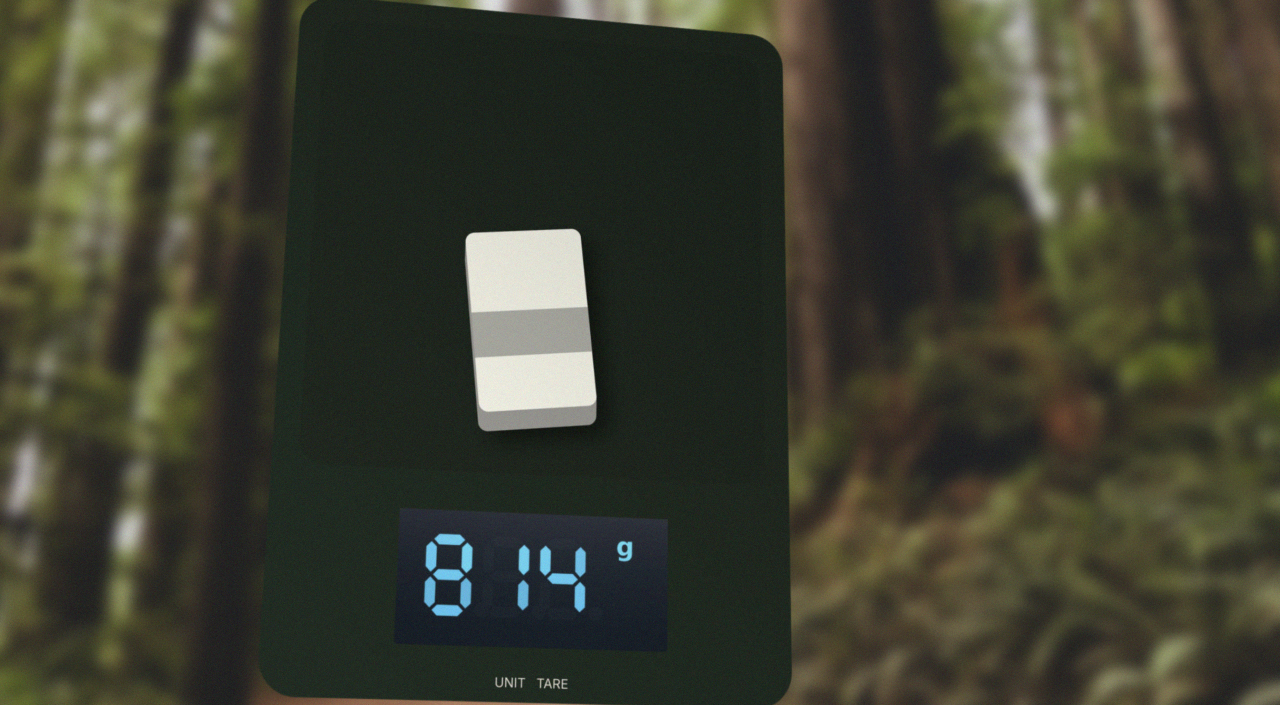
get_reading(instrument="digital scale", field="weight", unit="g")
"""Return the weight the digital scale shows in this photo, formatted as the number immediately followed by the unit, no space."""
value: 814g
